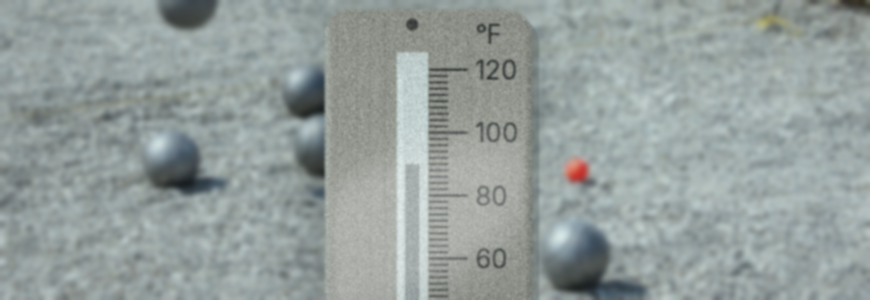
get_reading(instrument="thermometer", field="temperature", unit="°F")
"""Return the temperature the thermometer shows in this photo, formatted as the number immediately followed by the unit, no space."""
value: 90°F
